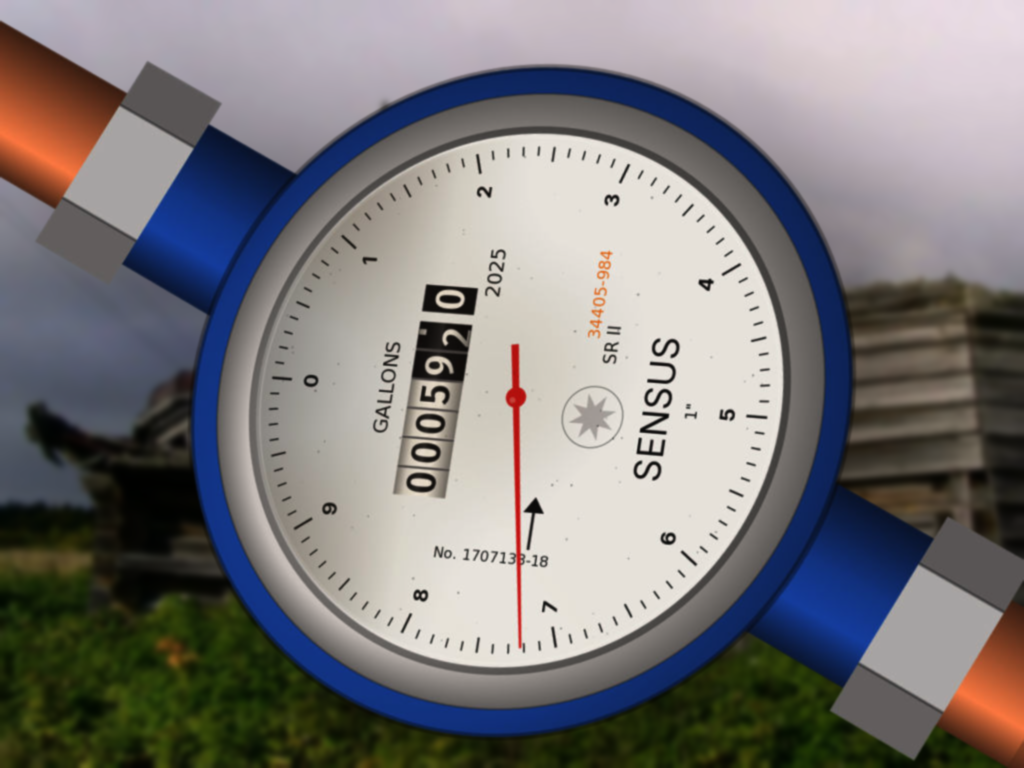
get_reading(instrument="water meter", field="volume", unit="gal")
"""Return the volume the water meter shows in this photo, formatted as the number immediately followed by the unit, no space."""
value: 5917.2gal
